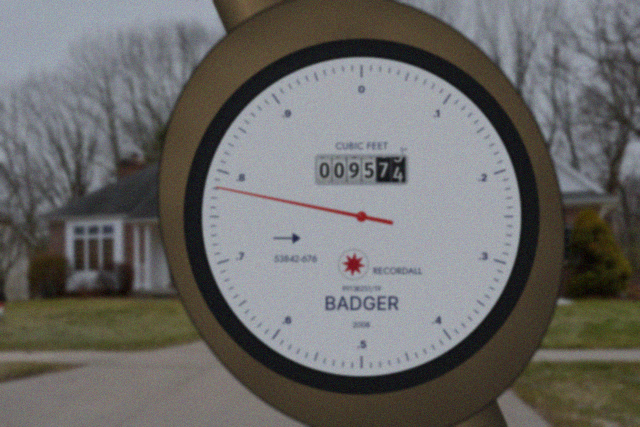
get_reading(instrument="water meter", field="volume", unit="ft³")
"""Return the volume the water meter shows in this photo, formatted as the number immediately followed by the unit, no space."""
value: 9573.78ft³
